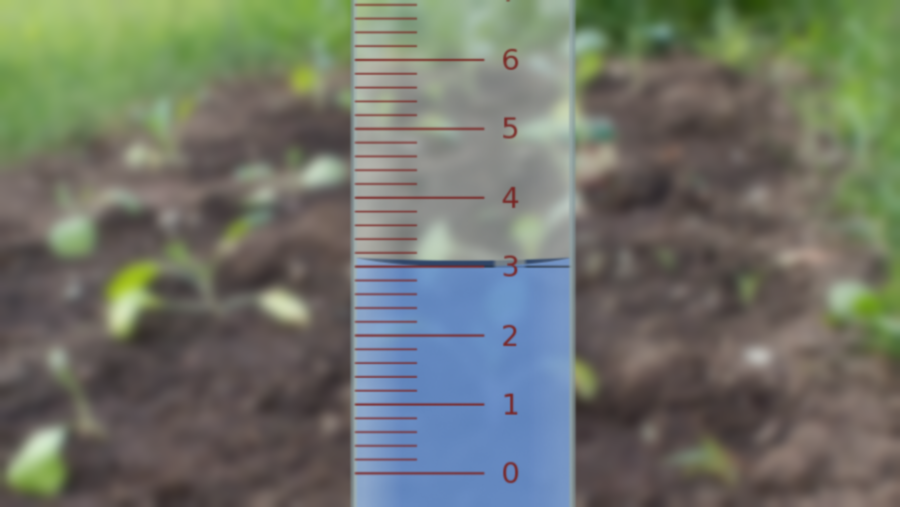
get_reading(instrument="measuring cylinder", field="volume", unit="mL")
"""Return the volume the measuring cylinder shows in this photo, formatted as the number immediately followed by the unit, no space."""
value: 3mL
